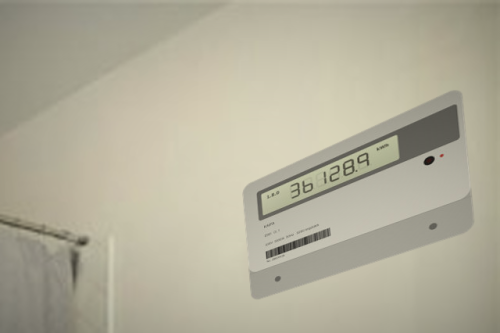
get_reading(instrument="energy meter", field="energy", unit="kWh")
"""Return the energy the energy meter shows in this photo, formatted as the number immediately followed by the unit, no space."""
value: 36128.9kWh
